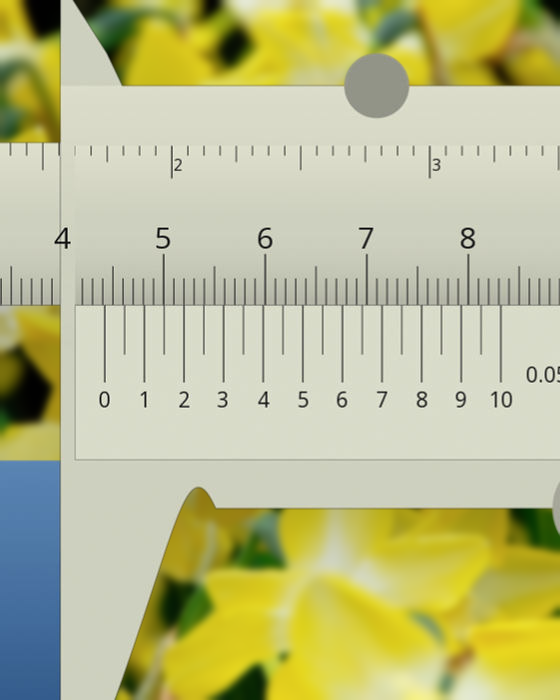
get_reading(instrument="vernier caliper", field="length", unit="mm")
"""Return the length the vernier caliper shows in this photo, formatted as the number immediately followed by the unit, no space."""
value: 44.2mm
